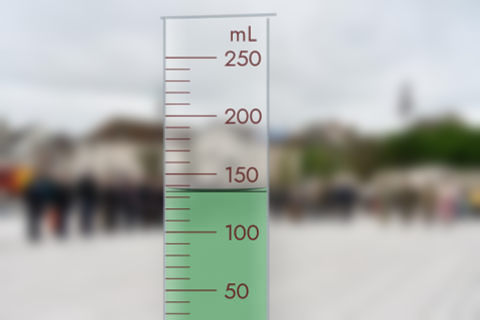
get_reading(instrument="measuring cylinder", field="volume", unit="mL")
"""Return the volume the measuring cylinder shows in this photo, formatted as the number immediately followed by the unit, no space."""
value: 135mL
